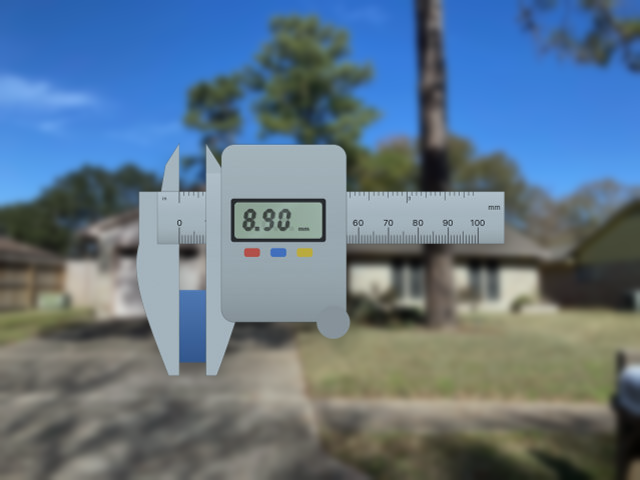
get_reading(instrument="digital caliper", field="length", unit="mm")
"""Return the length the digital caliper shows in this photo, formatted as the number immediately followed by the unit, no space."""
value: 8.90mm
